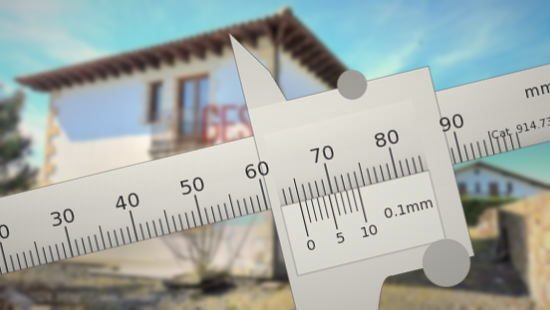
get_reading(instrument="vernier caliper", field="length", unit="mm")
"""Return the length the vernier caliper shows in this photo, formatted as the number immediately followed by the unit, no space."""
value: 65.0mm
